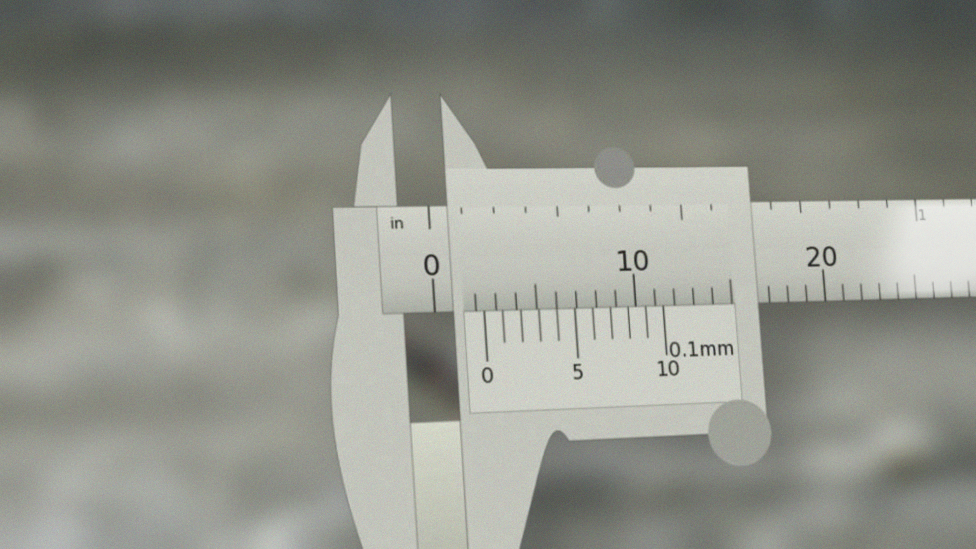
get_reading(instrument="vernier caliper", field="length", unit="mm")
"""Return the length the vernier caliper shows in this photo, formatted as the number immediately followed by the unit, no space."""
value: 2.4mm
